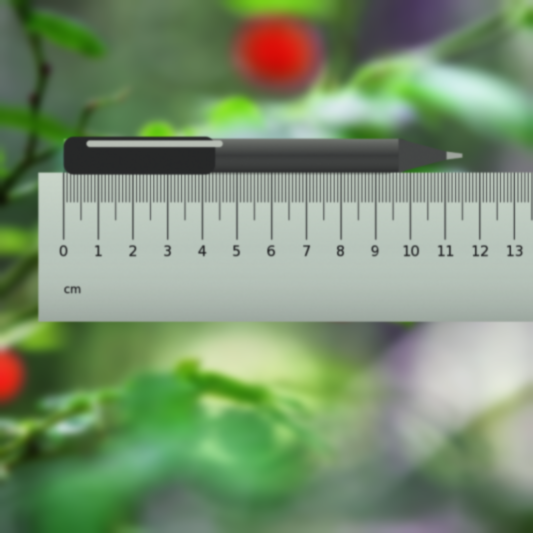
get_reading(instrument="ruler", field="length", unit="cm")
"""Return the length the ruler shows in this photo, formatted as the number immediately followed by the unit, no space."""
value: 11.5cm
